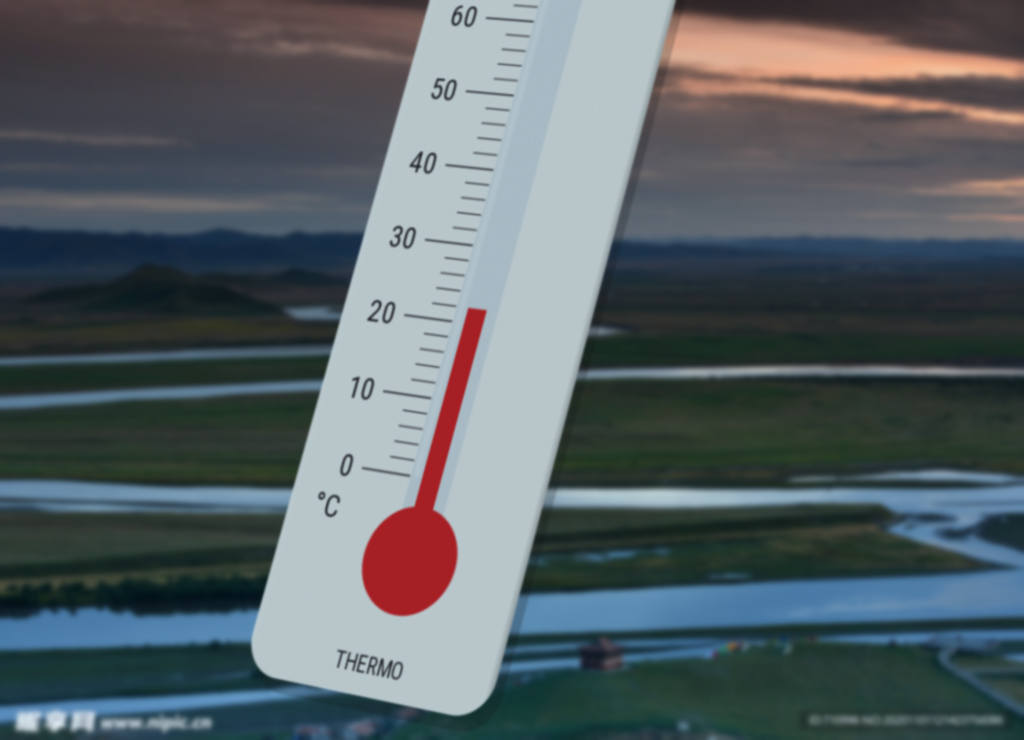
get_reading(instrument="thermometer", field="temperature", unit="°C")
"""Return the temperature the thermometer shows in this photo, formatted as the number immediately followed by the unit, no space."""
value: 22°C
